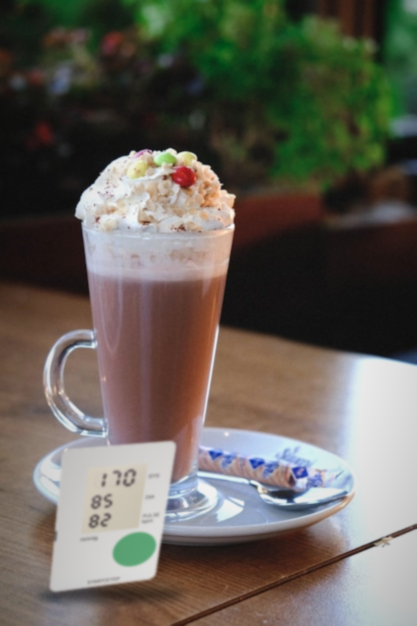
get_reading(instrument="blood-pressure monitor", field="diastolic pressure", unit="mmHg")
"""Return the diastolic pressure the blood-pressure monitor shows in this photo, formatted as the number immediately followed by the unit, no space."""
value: 85mmHg
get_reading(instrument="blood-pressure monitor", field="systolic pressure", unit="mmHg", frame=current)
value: 170mmHg
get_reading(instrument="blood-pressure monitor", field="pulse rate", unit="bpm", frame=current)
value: 82bpm
